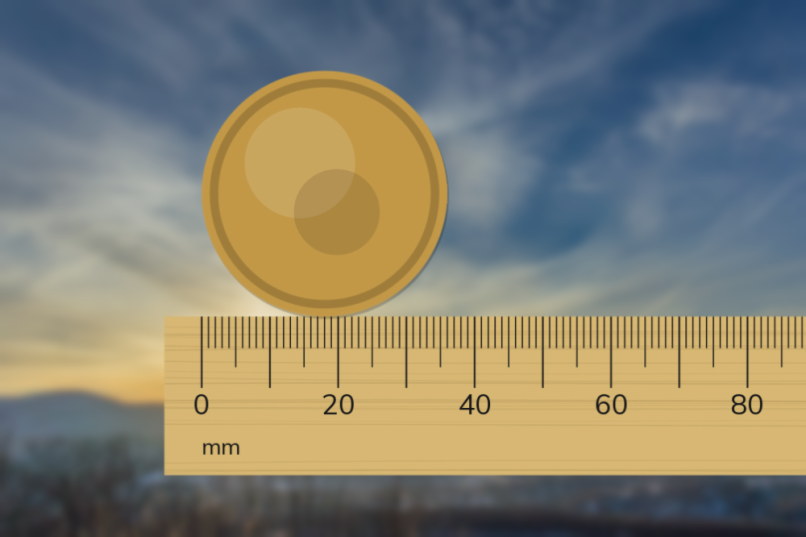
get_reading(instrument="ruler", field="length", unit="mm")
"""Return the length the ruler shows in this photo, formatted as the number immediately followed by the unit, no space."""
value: 36mm
